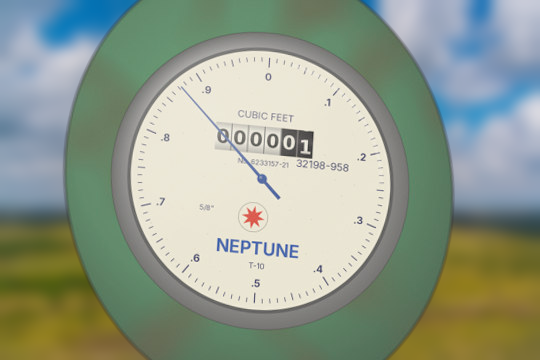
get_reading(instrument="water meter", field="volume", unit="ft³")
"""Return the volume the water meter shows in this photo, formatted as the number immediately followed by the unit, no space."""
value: 0.87ft³
